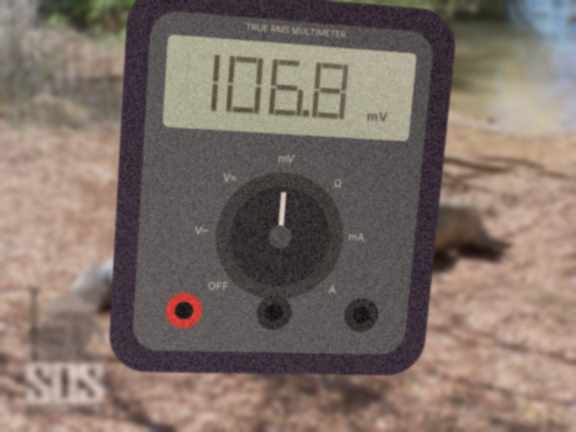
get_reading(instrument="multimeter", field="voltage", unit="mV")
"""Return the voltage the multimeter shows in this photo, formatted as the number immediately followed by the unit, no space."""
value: 106.8mV
